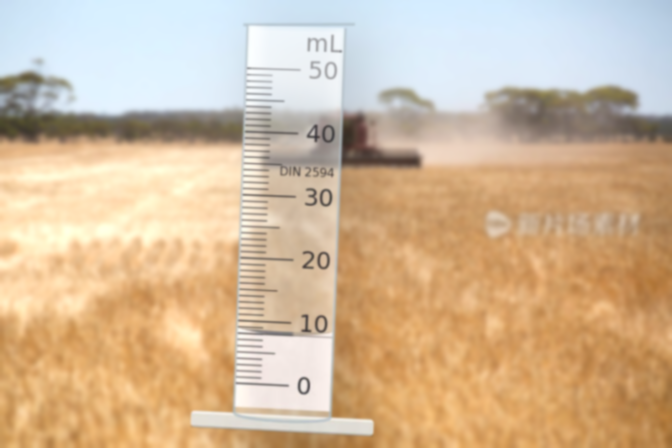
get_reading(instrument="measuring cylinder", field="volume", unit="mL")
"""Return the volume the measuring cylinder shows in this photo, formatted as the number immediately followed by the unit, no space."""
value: 8mL
